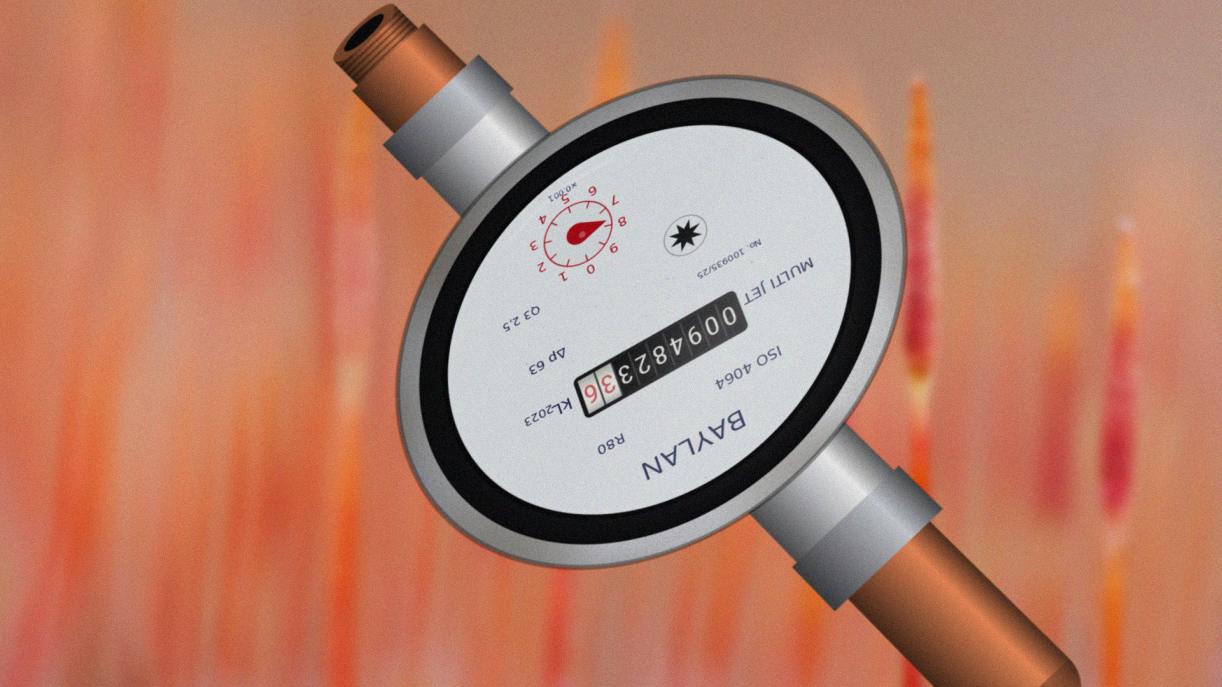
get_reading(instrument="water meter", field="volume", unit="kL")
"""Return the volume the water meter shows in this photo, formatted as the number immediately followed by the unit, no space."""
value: 94823.367kL
